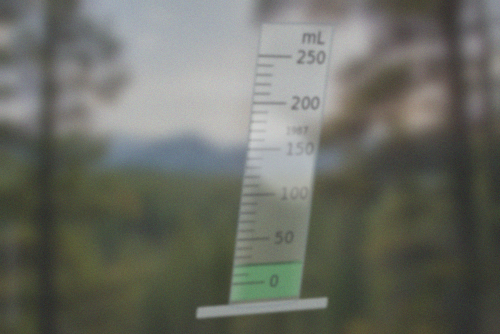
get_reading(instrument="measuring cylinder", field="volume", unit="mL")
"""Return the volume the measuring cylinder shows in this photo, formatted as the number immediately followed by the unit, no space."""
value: 20mL
